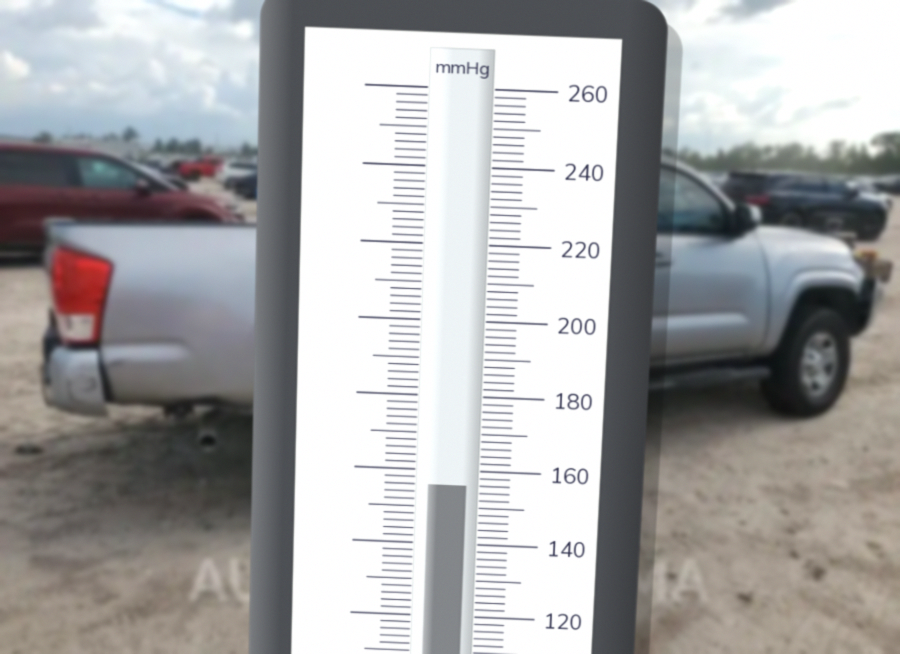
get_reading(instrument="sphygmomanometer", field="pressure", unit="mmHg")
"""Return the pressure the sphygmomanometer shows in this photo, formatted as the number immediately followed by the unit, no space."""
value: 156mmHg
